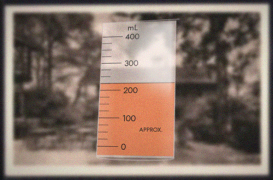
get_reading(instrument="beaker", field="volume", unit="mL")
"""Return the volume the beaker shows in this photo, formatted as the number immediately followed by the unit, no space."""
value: 225mL
